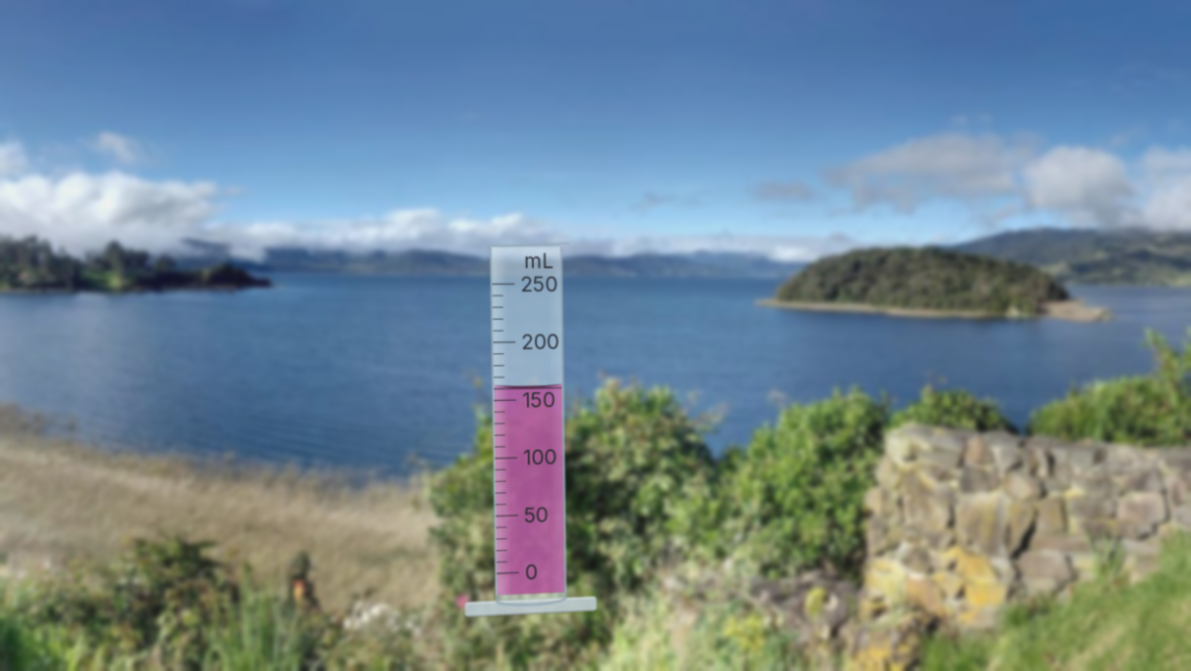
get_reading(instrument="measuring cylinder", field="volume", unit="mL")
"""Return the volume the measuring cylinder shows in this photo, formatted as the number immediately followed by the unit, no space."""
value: 160mL
